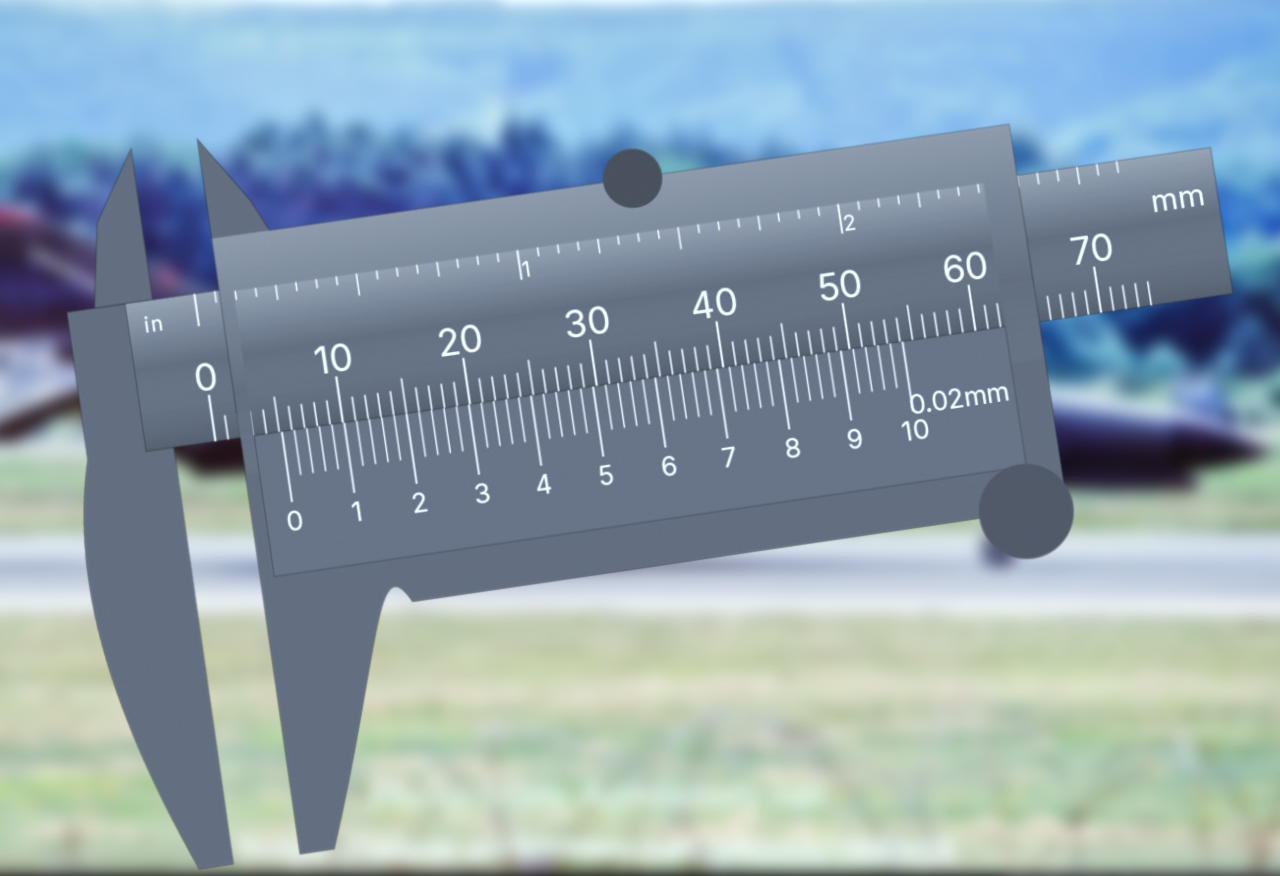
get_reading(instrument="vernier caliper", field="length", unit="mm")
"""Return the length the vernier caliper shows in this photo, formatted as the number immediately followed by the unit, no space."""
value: 5.2mm
